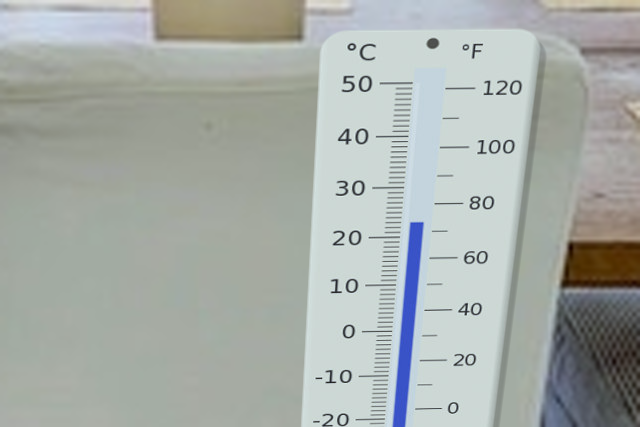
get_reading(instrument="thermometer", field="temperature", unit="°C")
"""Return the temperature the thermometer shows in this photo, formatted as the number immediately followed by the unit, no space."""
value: 23°C
